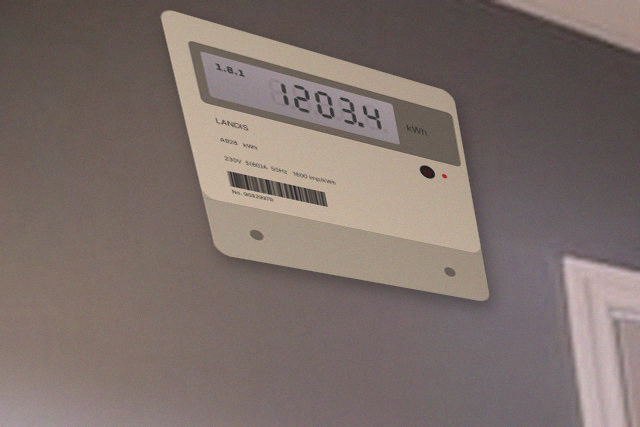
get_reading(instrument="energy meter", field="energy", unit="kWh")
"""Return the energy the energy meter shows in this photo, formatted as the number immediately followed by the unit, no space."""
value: 1203.4kWh
